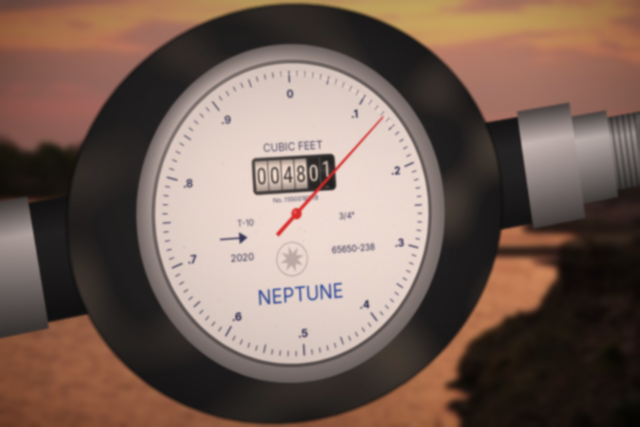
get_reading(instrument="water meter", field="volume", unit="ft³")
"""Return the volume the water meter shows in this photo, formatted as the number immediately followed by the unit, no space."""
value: 4801.13ft³
